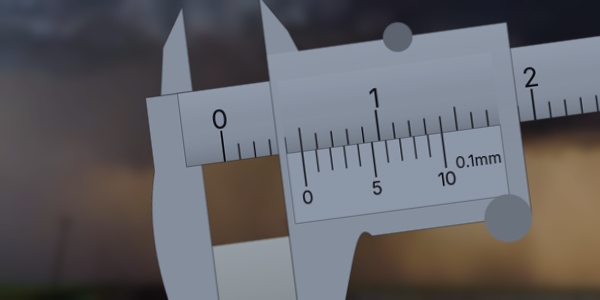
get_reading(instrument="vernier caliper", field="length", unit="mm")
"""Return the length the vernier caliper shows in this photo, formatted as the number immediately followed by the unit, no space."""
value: 5.0mm
